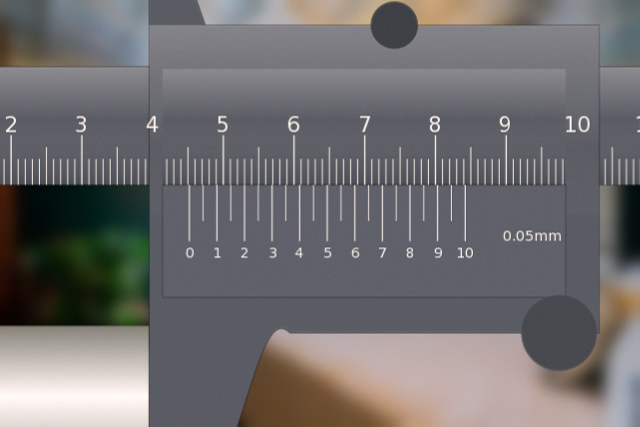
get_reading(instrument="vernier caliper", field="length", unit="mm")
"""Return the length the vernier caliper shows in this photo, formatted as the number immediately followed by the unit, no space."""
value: 45.2mm
